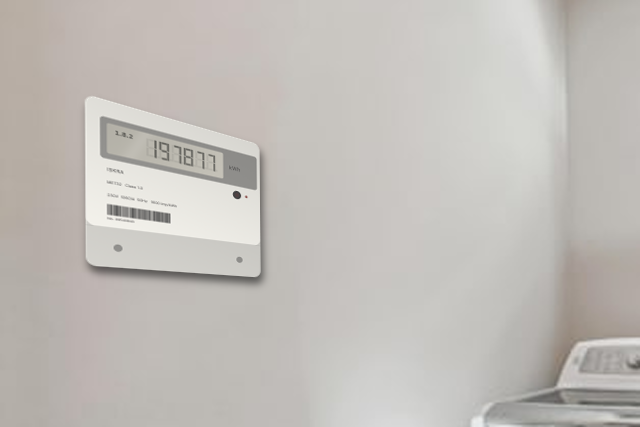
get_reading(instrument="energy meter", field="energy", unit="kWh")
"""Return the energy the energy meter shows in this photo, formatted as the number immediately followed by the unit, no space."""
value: 197877kWh
